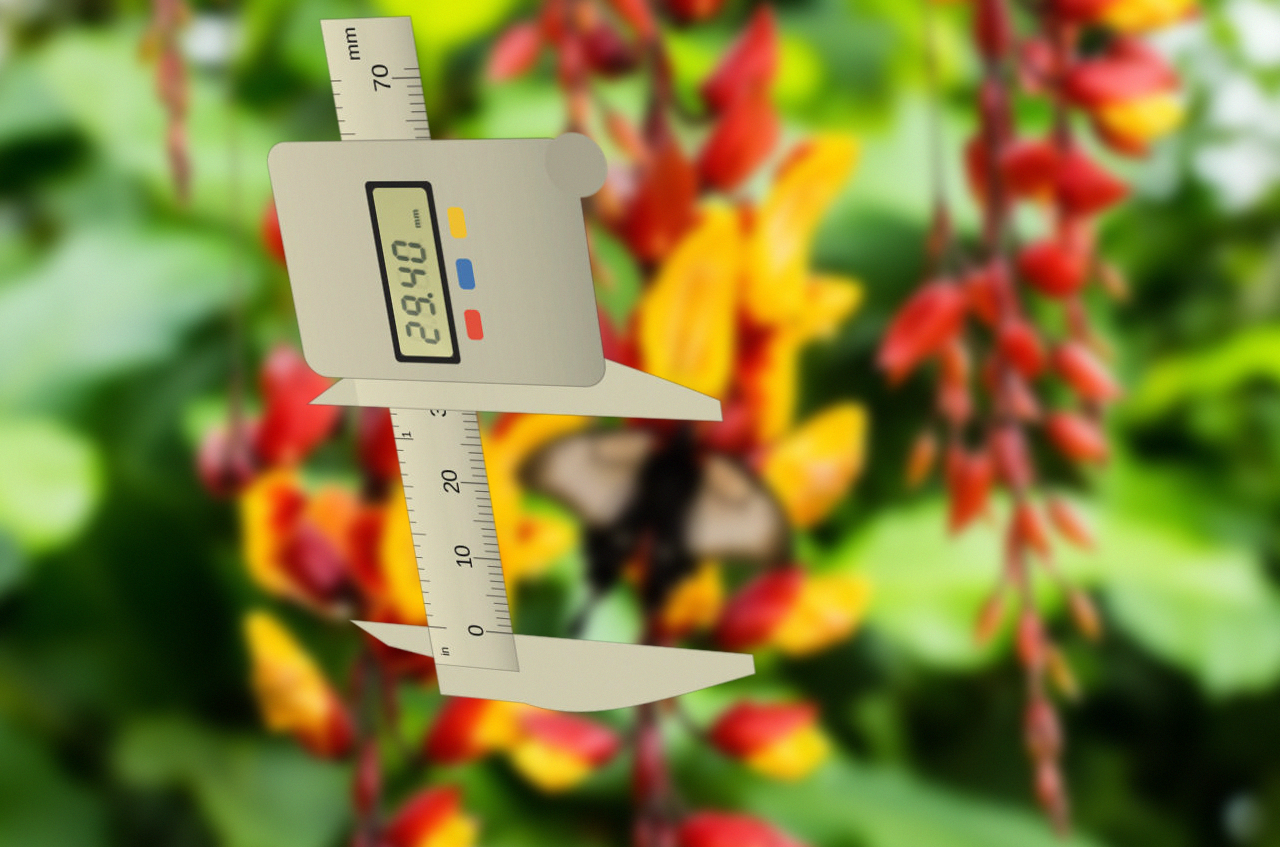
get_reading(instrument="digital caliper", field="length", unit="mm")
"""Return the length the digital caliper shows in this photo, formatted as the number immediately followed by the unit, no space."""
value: 29.40mm
